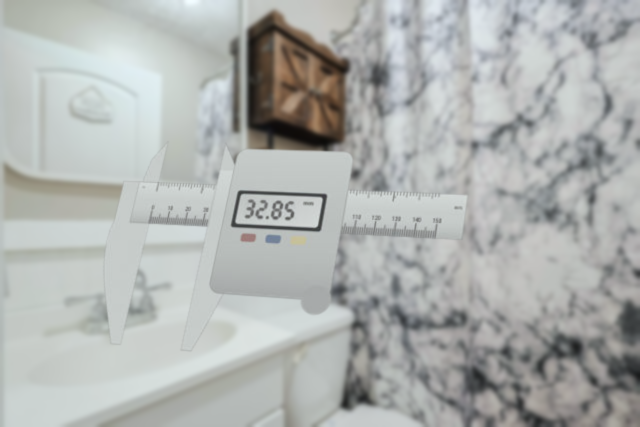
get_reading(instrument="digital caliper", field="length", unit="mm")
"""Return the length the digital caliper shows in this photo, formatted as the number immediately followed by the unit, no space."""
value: 32.85mm
